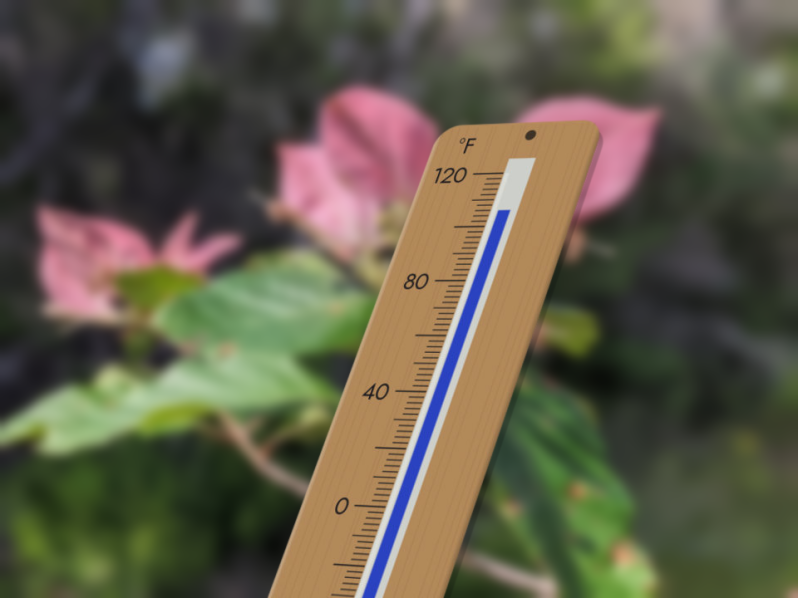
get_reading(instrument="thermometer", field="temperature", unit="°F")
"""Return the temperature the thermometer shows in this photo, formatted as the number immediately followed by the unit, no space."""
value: 106°F
